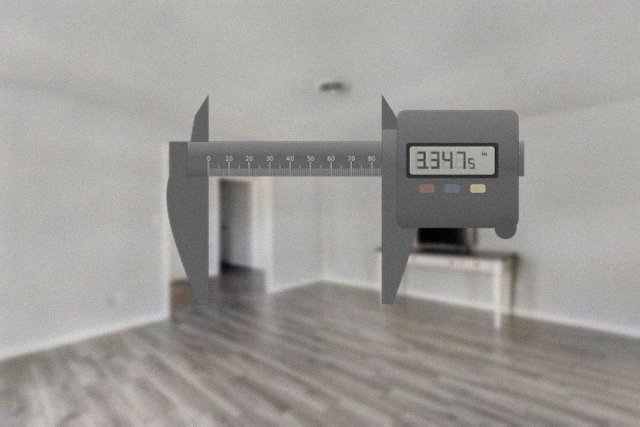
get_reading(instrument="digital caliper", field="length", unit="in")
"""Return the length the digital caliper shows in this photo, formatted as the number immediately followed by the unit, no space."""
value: 3.3475in
